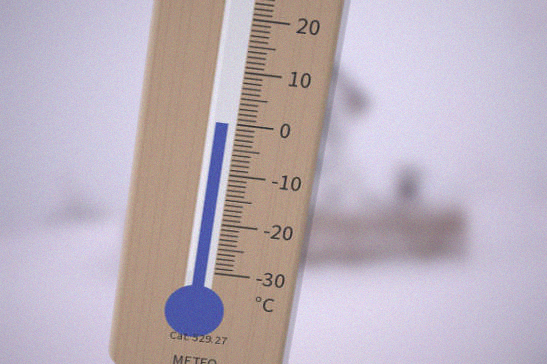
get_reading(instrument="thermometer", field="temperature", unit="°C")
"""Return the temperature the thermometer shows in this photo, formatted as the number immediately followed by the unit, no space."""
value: 0°C
